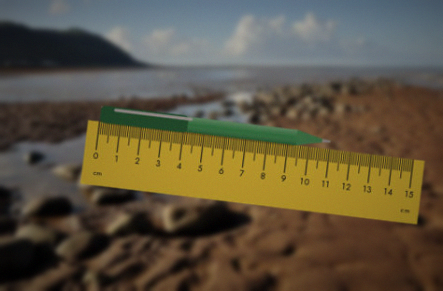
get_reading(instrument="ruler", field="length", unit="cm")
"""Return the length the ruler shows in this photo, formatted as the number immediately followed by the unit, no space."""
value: 11cm
